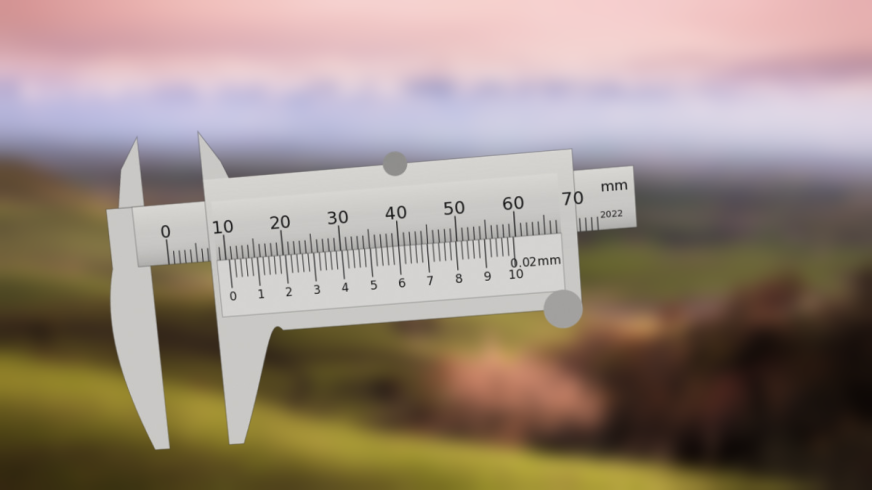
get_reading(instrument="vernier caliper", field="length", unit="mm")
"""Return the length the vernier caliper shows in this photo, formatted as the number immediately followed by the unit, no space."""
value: 10.6mm
